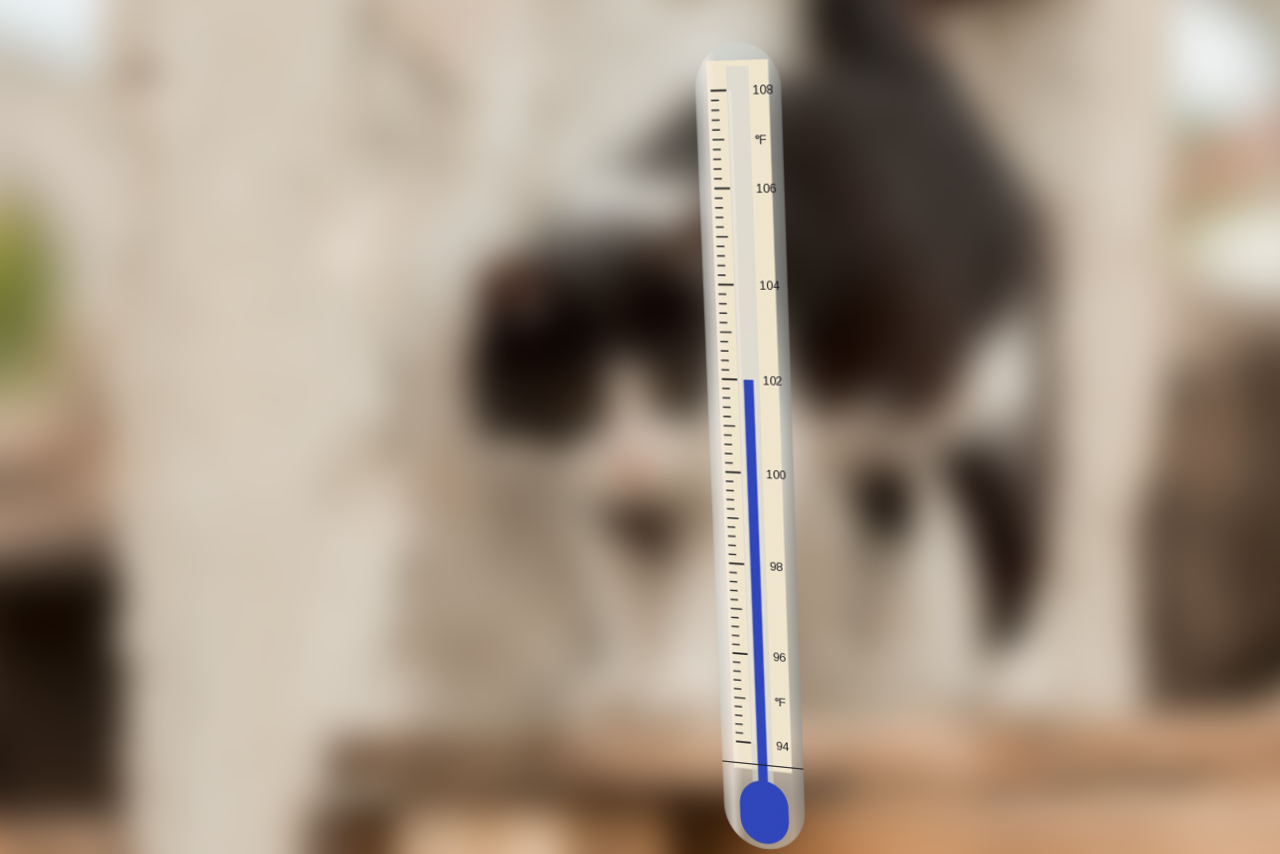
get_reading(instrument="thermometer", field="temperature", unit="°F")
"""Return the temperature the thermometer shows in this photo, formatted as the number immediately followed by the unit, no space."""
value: 102°F
